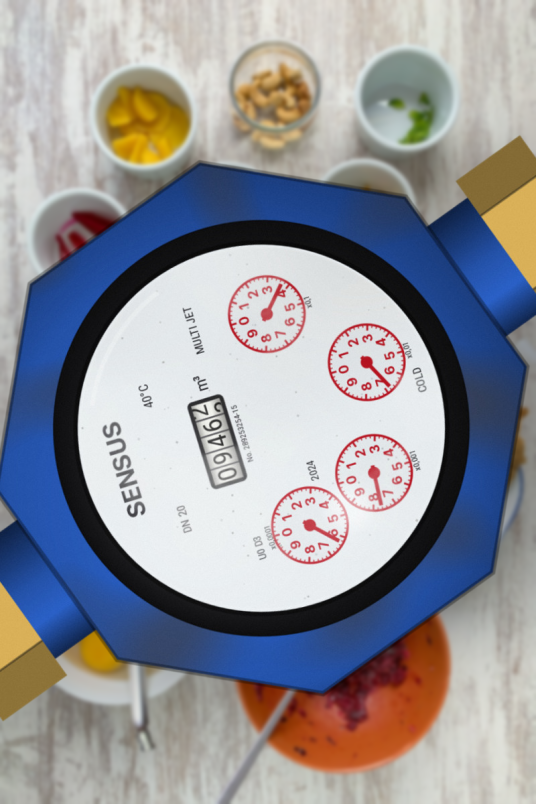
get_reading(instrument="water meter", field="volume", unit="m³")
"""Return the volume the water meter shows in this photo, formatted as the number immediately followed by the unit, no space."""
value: 9462.3676m³
